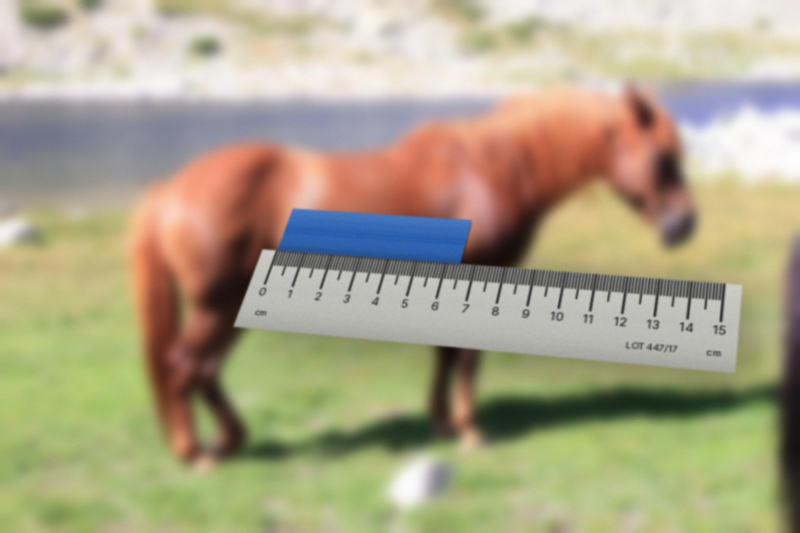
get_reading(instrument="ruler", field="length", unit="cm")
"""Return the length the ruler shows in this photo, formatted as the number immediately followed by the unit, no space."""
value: 6.5cm
